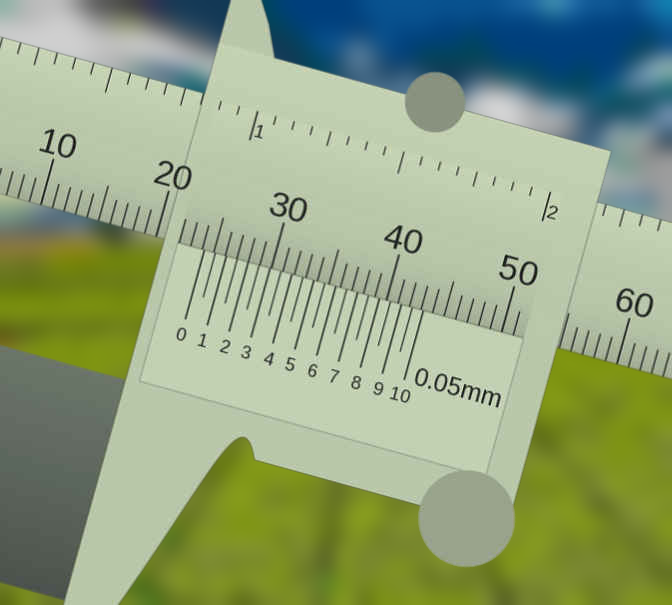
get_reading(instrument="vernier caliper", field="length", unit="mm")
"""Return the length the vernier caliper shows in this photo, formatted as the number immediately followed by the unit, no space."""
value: 24.2mm
